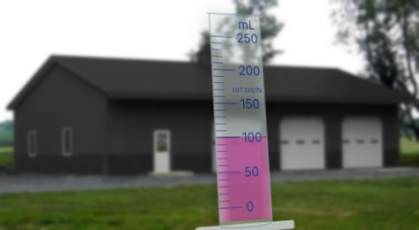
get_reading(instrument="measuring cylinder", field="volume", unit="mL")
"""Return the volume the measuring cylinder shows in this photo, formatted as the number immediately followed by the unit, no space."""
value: 100mL
